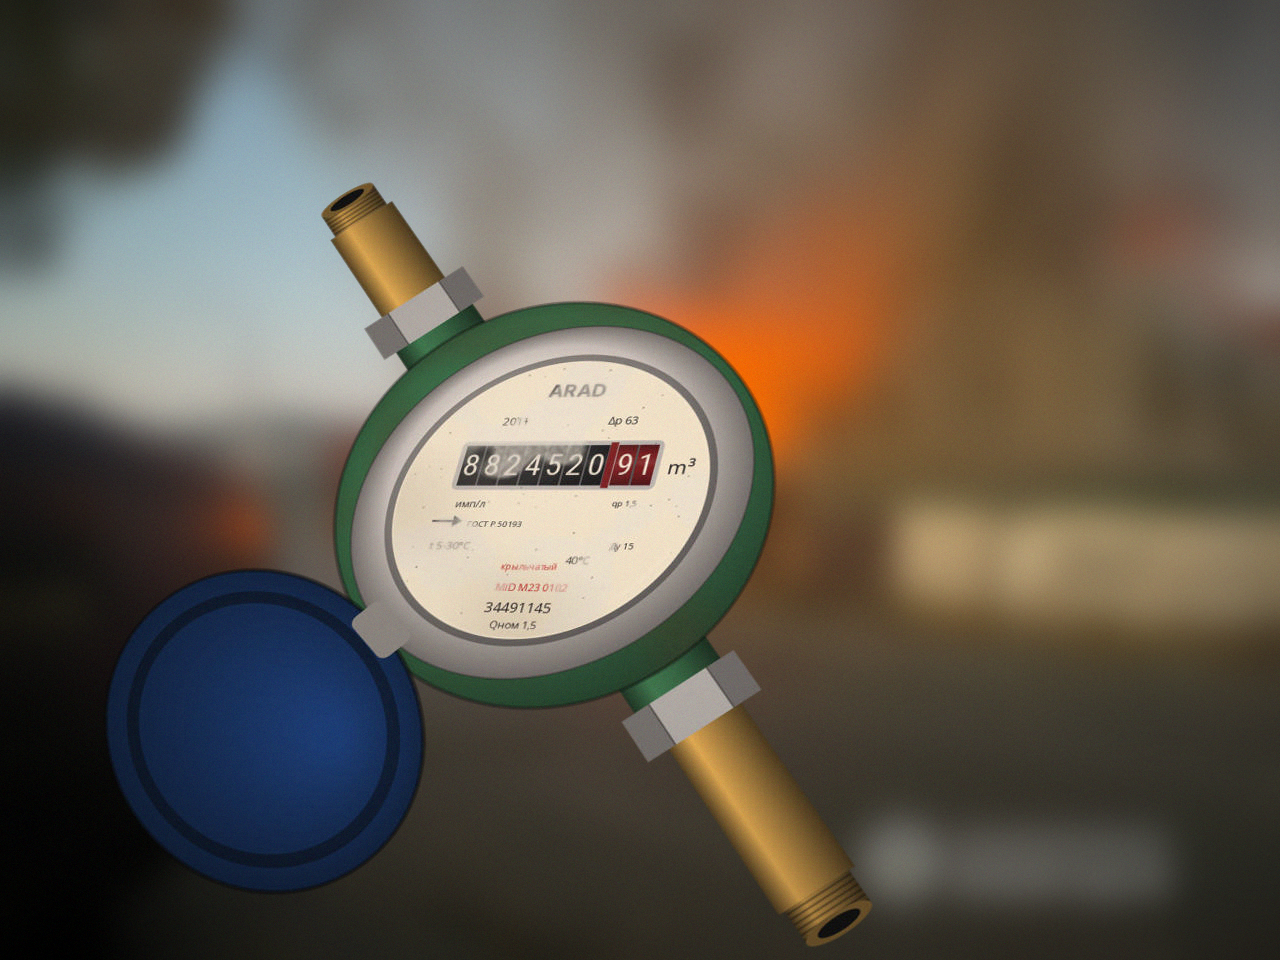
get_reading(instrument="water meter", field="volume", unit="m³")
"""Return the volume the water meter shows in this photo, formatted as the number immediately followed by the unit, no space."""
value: 8824520.91m³
